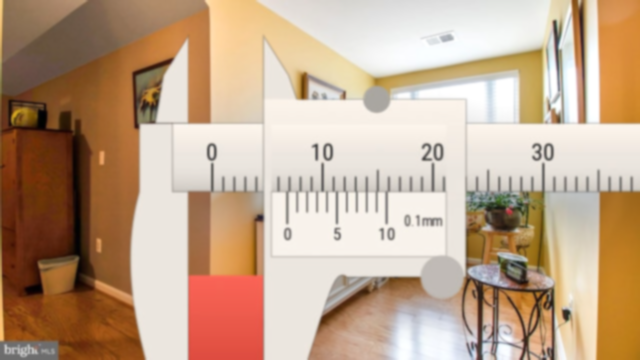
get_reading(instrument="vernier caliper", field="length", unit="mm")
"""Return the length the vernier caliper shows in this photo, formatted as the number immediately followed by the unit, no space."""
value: 6.8mm
